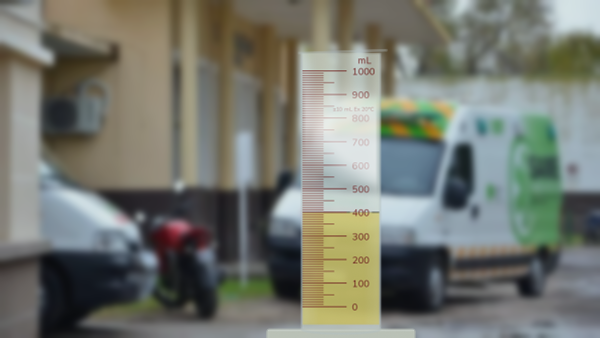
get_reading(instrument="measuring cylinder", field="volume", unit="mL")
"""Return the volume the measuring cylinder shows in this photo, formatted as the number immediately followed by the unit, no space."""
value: 400mL
